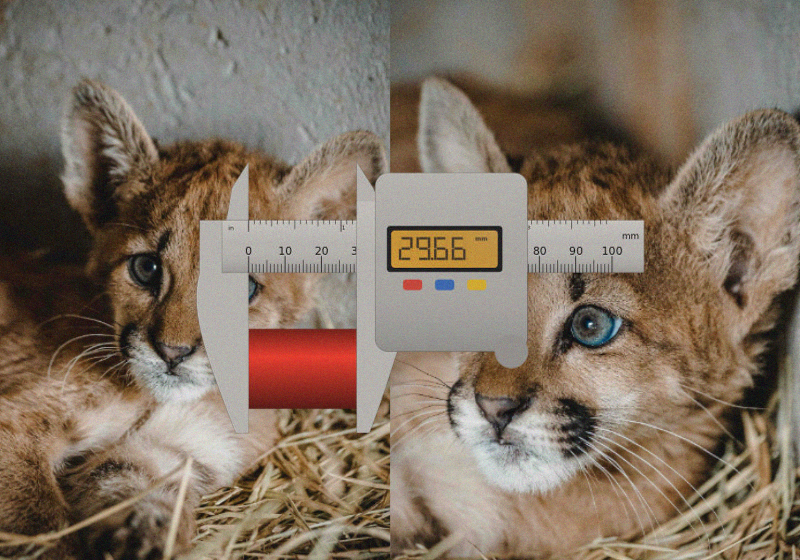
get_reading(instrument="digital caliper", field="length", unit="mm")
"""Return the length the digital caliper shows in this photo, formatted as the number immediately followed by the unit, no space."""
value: 29.66mm
